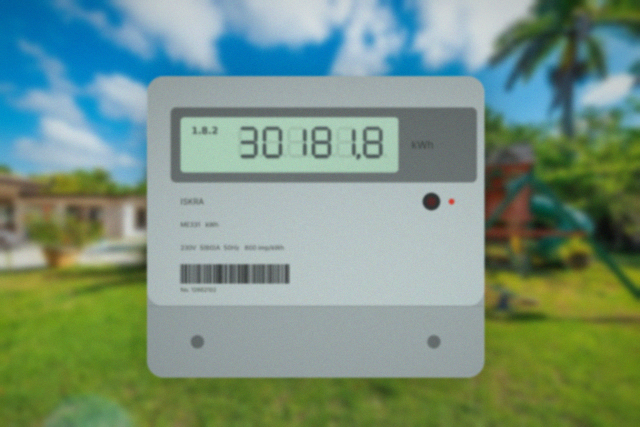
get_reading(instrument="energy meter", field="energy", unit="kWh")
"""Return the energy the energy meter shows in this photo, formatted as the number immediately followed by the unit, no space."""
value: 30181.8kWh
